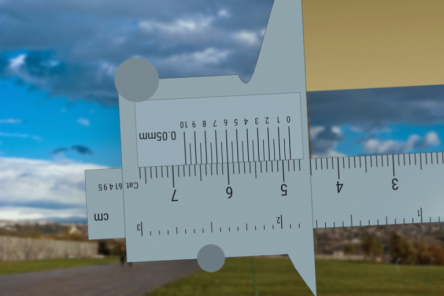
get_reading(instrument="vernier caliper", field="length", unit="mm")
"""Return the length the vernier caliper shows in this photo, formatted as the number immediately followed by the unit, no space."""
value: 48.6mm
